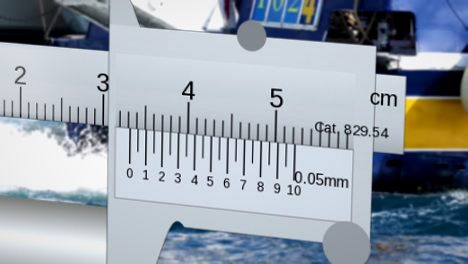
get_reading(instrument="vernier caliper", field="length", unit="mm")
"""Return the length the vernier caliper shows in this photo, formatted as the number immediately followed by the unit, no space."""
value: 33.2mm
